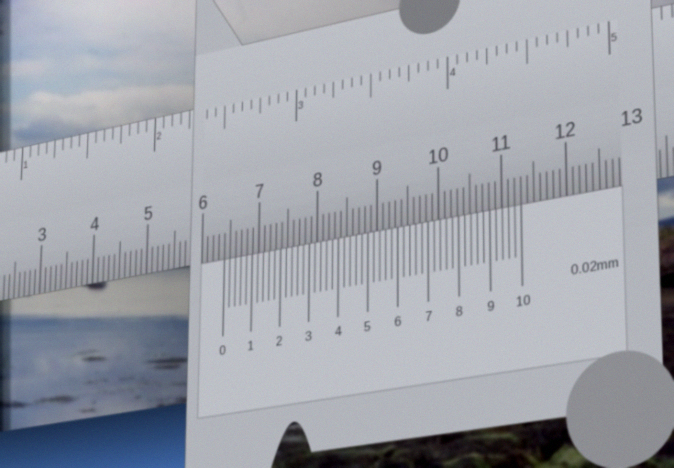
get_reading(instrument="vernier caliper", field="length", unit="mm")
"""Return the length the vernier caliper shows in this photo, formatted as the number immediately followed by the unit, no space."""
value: 64.0mm
